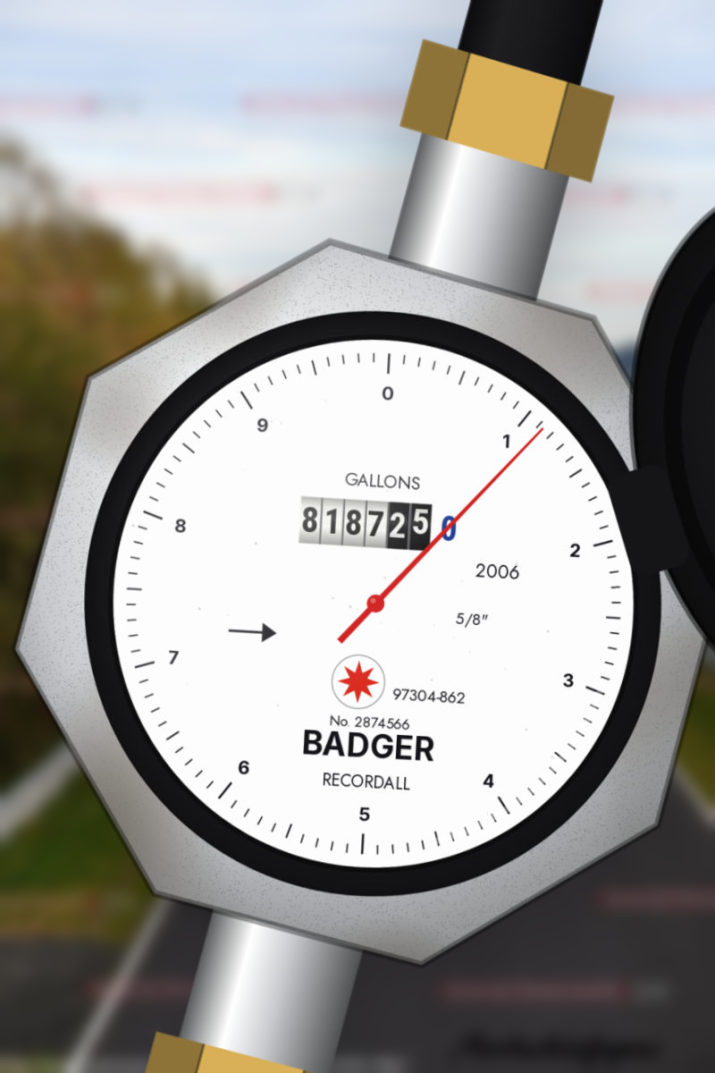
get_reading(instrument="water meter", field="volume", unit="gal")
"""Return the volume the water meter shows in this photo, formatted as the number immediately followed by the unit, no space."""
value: 8187251.1gal
